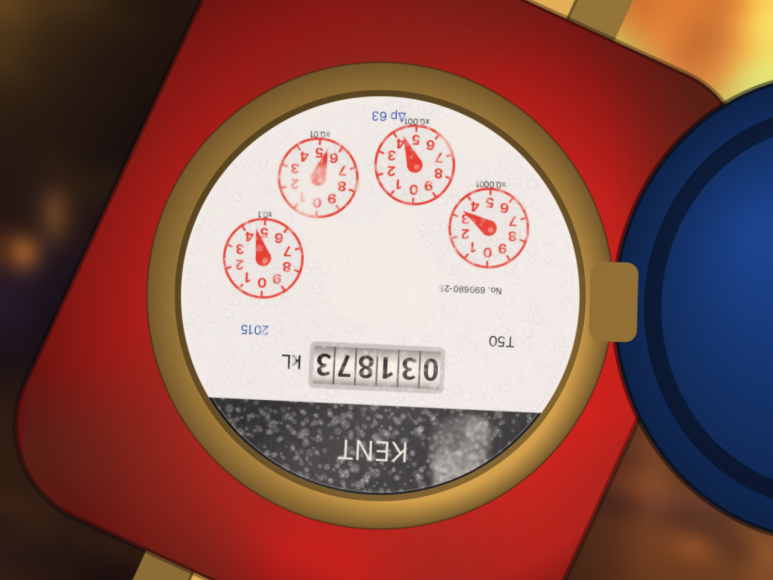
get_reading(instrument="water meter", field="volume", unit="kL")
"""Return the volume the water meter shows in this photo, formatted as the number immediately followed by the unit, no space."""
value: 31873.4543kL
